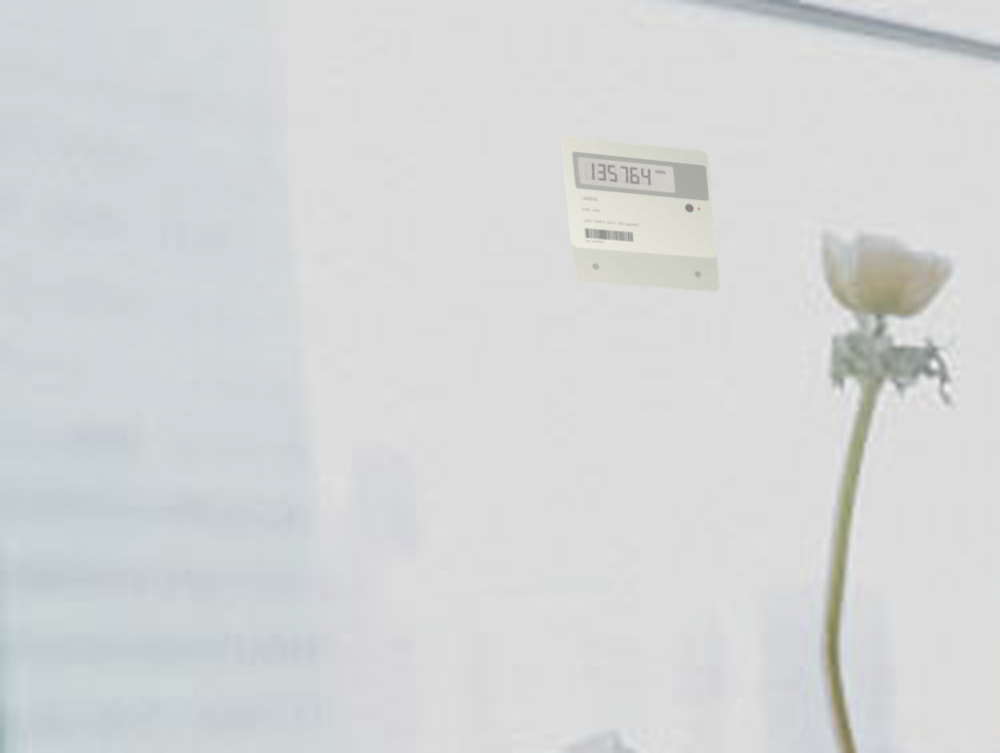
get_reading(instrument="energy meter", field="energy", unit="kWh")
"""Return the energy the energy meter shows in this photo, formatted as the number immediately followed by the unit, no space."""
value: 135764kWh
